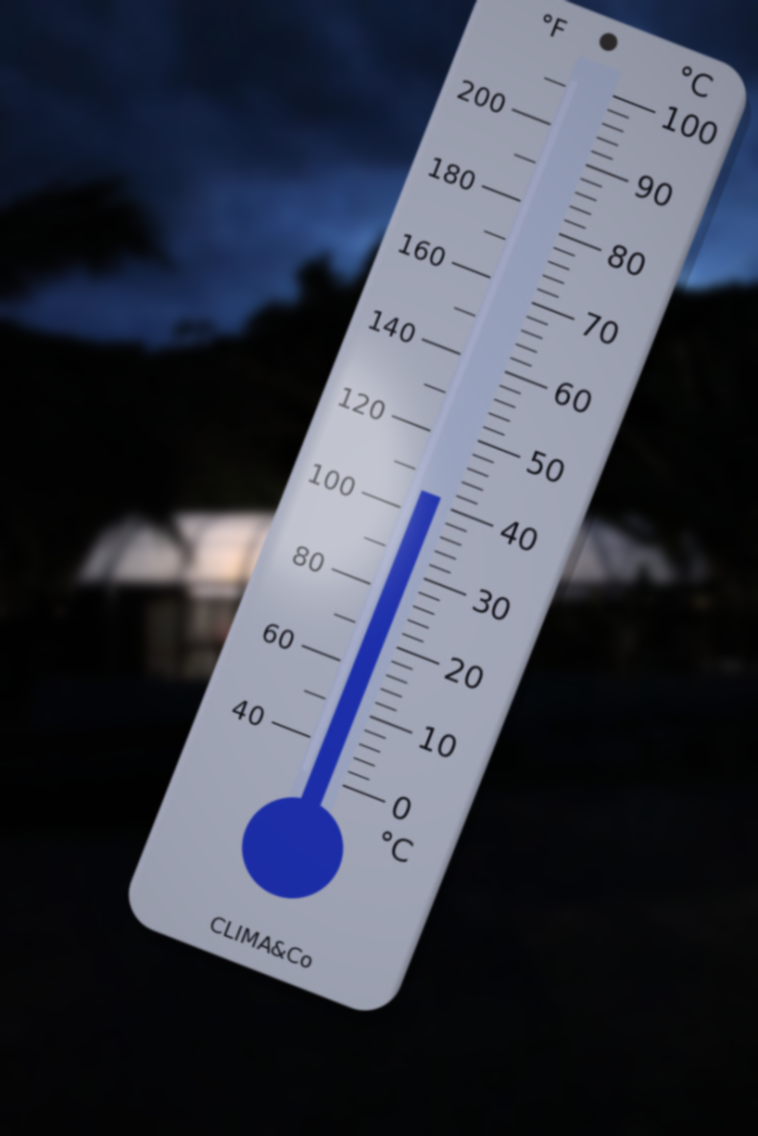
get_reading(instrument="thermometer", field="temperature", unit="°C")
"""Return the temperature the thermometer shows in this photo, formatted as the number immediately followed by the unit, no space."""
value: 41°C
